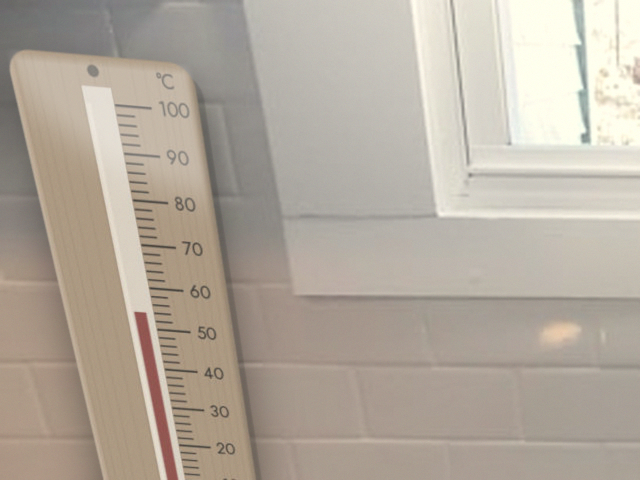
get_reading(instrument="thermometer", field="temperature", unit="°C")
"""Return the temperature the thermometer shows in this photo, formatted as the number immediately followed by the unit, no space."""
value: 54°C
